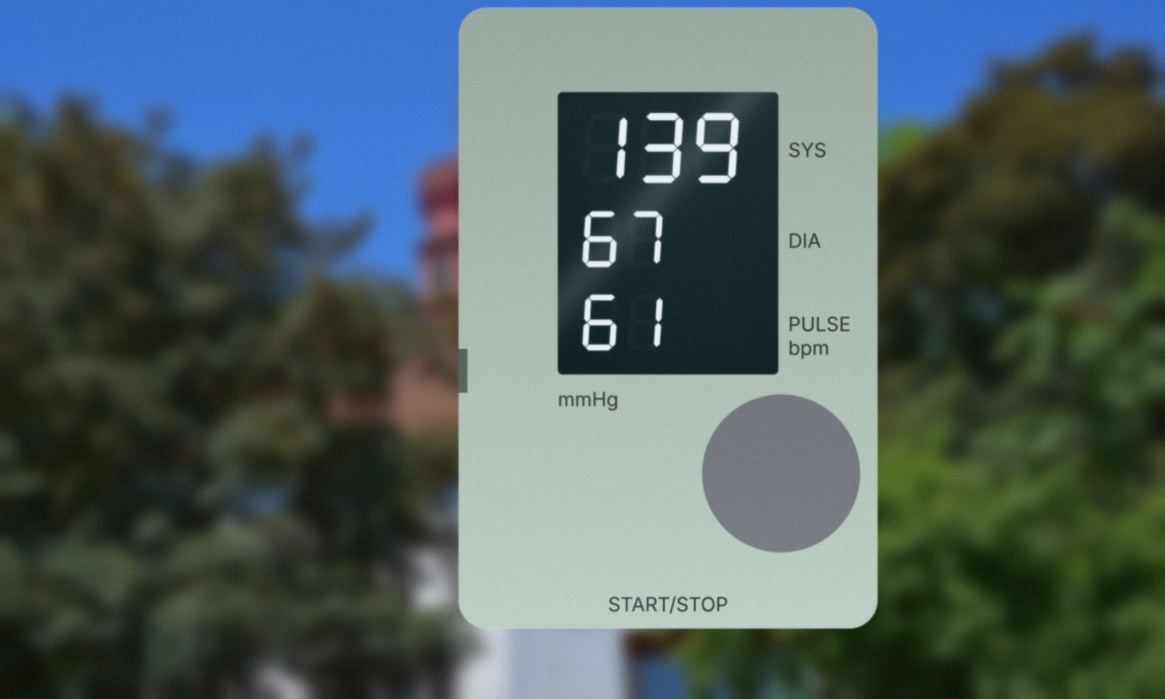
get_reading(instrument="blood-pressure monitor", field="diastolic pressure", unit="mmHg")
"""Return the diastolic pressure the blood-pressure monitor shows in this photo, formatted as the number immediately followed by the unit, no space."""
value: 67mmHg
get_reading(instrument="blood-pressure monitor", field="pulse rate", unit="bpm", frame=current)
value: 61bpm
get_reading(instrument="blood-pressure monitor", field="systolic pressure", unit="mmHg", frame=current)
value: 139mmHg
